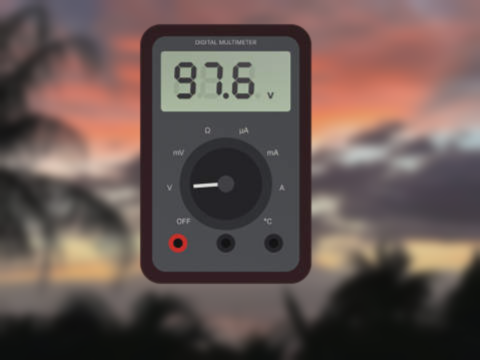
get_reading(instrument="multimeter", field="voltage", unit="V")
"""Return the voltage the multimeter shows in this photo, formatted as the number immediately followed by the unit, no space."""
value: 97.6V
